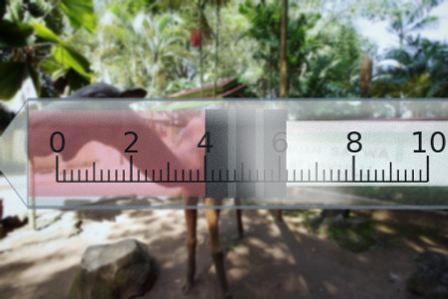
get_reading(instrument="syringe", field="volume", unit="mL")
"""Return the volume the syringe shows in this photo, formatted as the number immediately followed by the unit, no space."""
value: 4mL
